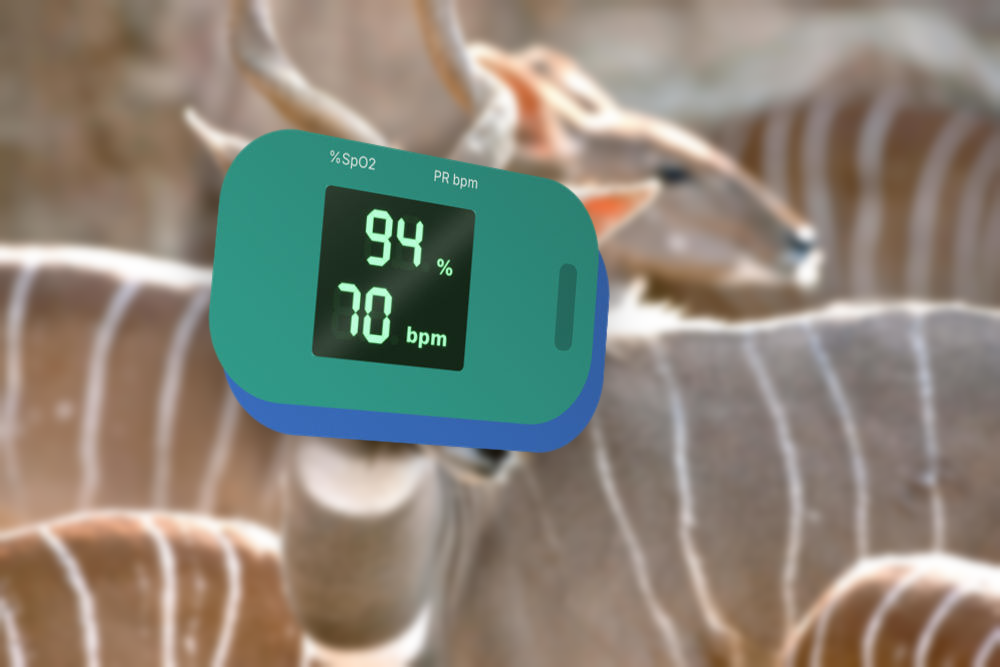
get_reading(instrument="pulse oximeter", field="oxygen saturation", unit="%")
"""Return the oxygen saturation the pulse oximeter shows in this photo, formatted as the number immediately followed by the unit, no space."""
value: 94%
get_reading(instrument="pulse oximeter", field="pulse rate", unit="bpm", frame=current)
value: 70bpm
